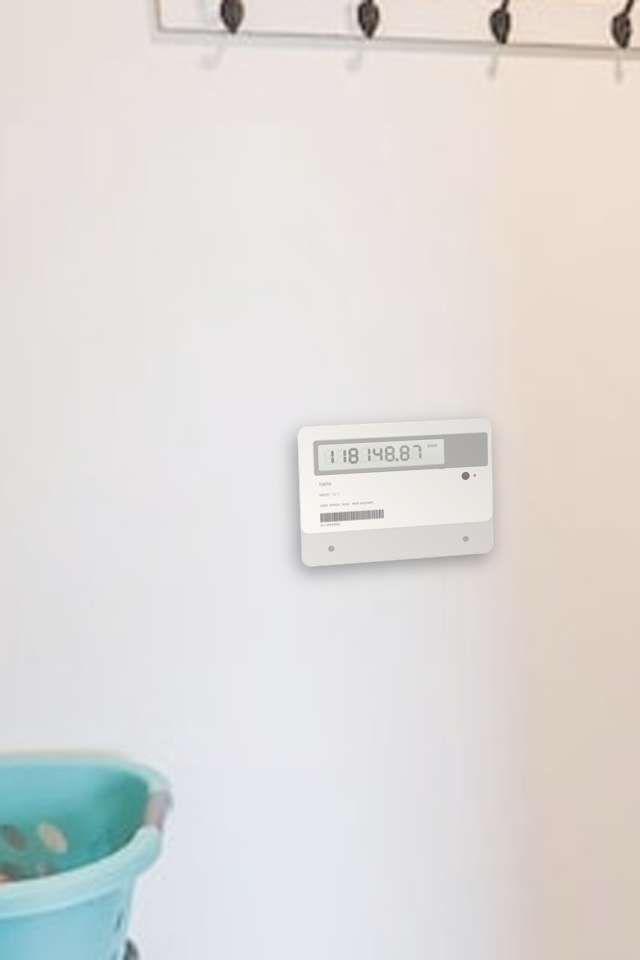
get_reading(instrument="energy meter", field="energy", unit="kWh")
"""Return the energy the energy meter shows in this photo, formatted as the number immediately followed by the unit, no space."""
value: 118148.87kWh
